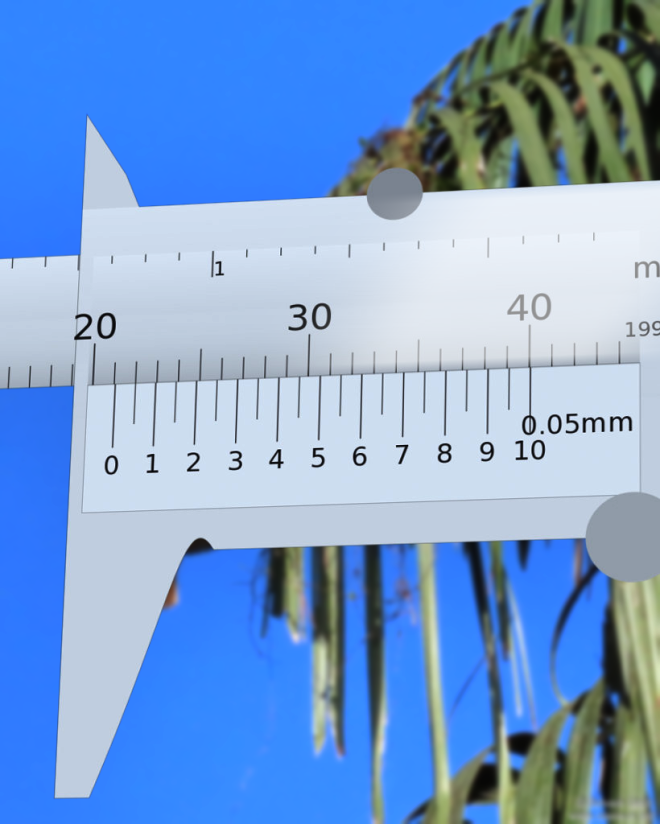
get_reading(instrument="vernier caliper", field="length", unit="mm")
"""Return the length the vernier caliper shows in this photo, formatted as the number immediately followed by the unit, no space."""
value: 21.05mm
